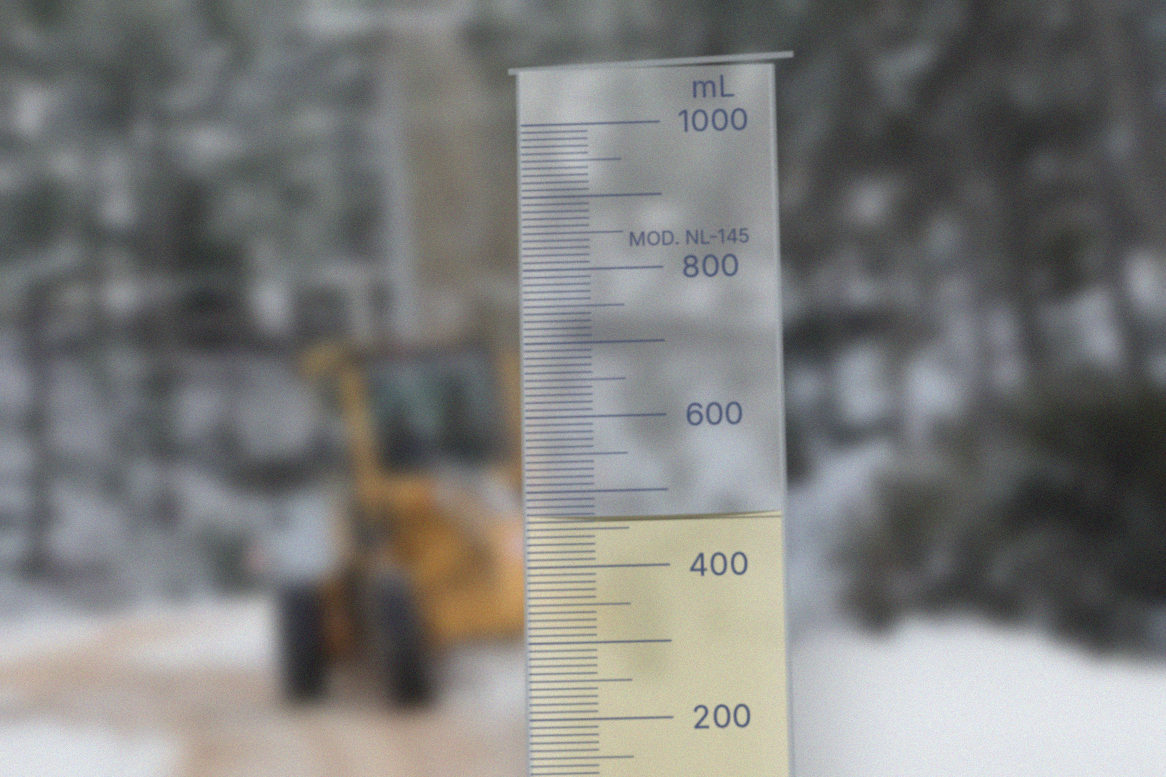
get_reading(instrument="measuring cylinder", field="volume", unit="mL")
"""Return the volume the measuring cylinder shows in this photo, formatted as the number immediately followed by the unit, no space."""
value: 460mL
